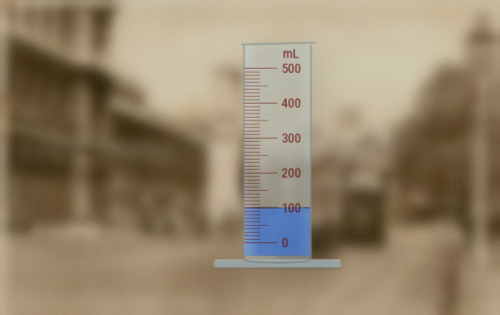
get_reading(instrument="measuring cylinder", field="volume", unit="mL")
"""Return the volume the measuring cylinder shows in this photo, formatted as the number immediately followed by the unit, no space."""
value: 100mL
